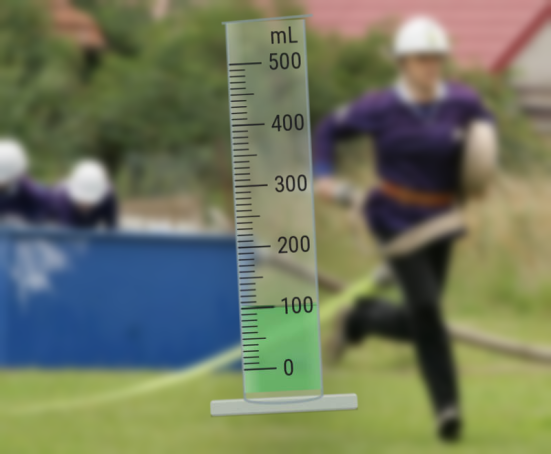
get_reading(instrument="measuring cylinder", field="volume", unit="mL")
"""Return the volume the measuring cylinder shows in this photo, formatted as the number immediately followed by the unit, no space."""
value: 100mL
